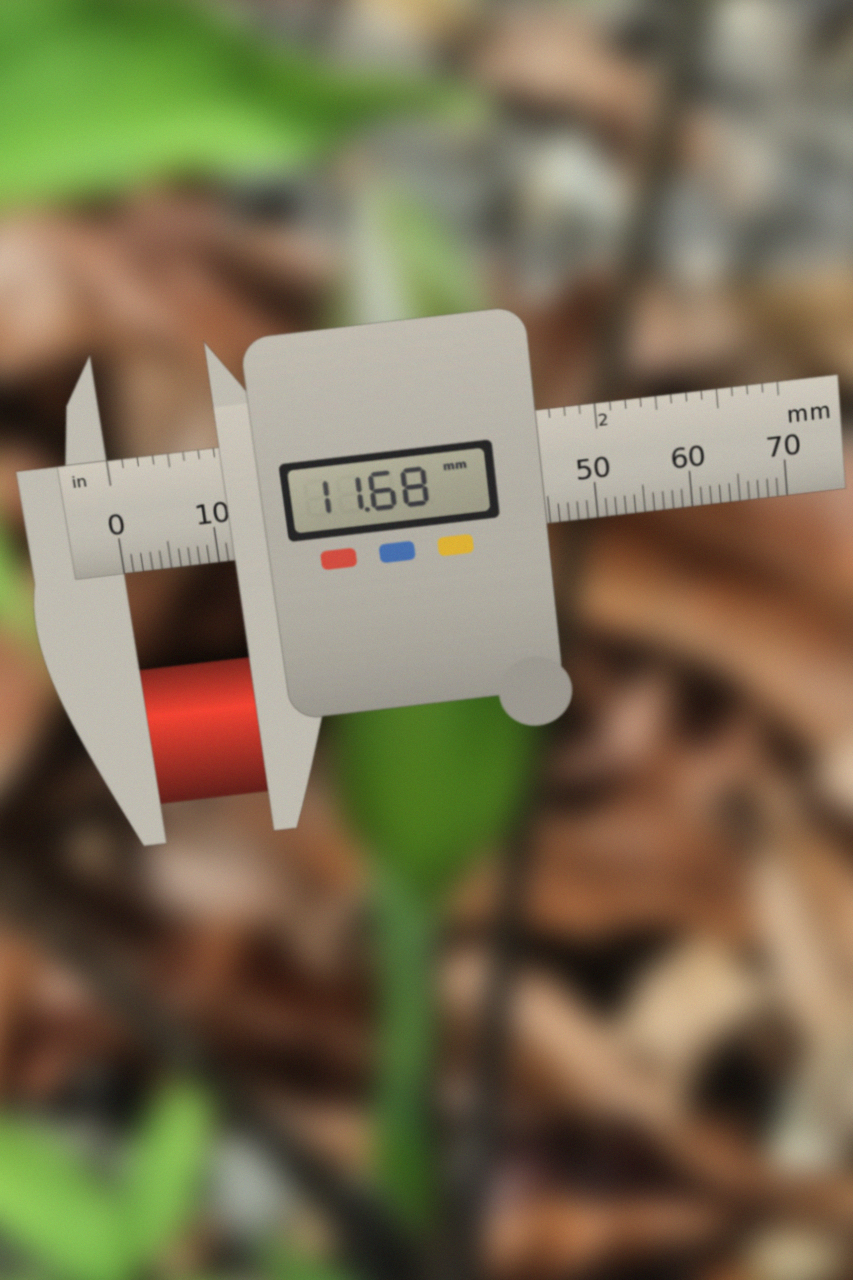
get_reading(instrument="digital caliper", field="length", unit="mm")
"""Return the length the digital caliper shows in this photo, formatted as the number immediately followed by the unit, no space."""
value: 11.68mm
